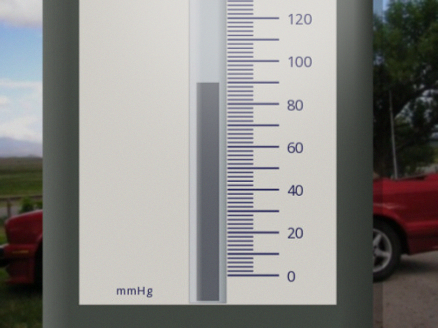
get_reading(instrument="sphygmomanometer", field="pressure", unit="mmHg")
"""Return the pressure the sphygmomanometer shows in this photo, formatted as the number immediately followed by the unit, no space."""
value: 90mmHg
